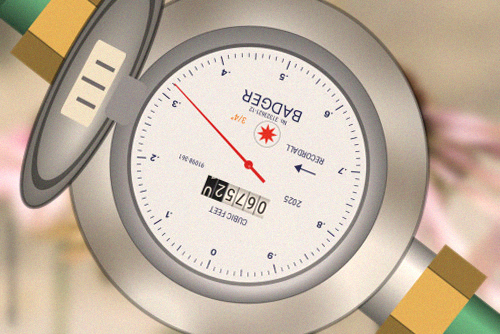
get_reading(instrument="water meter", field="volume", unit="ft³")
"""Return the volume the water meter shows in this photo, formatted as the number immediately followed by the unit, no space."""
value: 67520.32ft³
